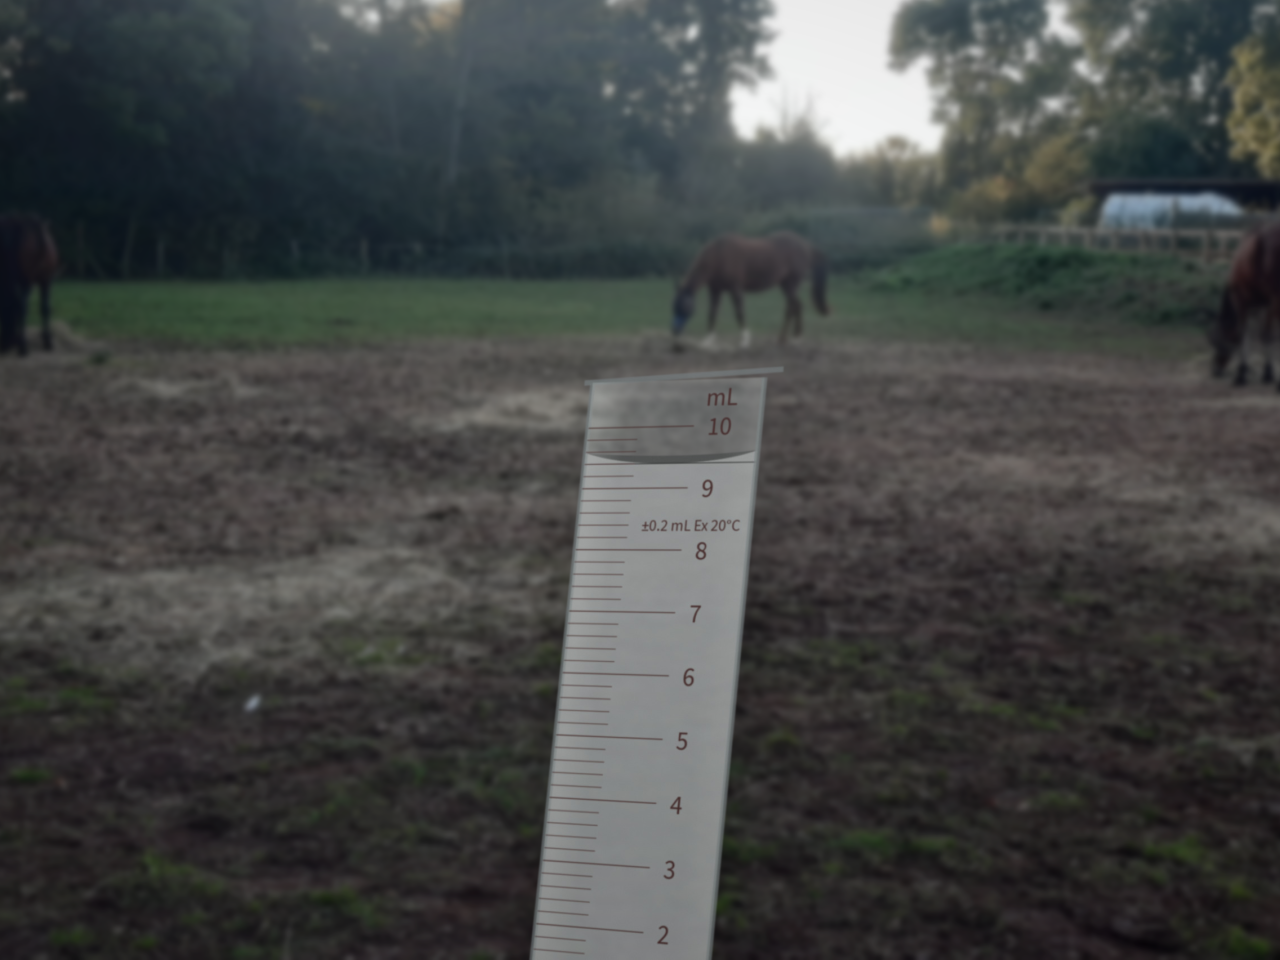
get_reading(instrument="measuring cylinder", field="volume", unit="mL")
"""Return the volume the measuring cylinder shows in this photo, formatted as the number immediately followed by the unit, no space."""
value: 9.4mL
